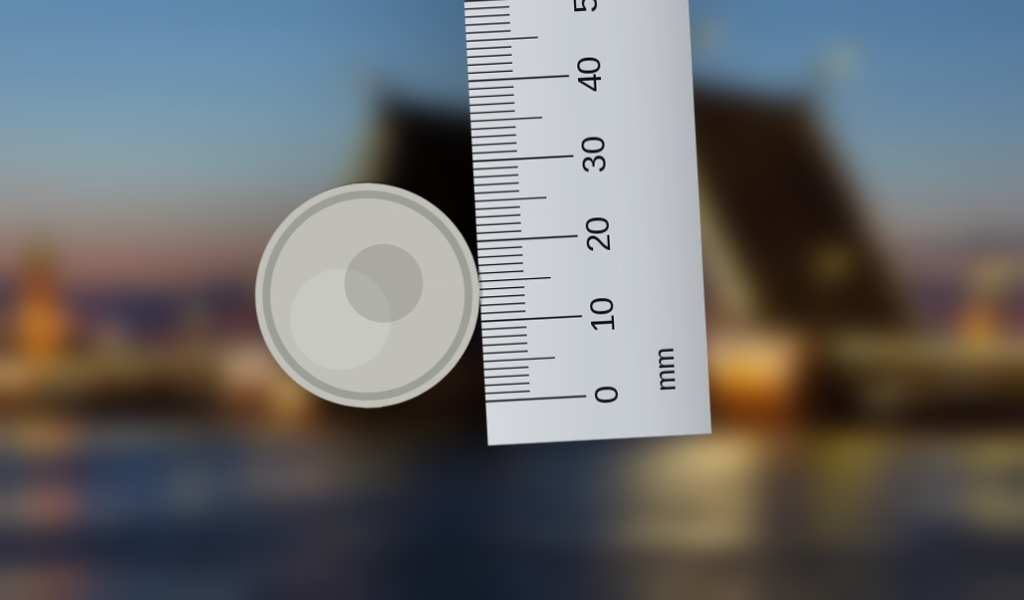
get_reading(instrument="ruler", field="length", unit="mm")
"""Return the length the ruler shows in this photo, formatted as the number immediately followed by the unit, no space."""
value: 28mm
